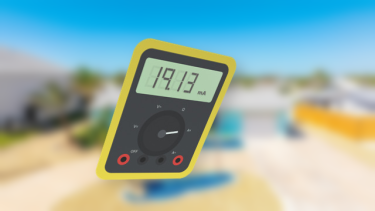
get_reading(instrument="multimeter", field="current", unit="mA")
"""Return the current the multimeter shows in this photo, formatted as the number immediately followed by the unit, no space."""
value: 19.13mA
